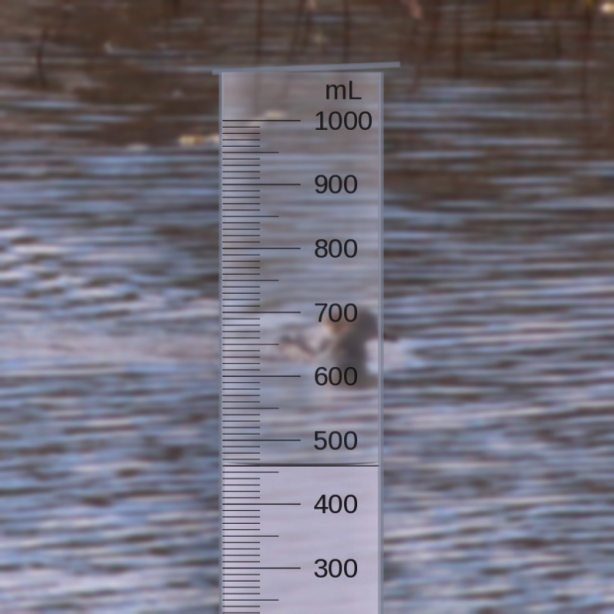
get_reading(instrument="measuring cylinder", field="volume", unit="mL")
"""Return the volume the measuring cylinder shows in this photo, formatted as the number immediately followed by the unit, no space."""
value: 460mL
